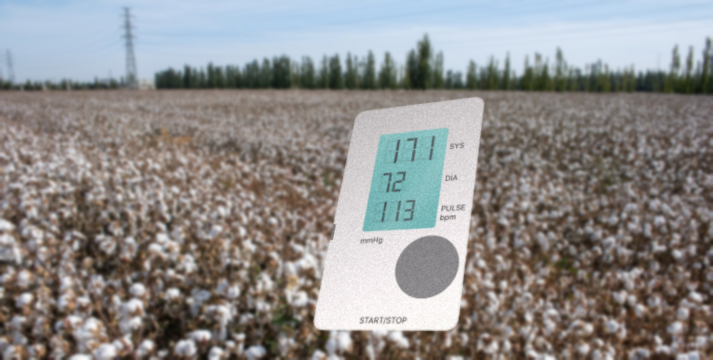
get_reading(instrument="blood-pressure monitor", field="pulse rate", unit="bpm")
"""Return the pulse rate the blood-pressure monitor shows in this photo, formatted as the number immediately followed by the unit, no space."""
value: 113bpm
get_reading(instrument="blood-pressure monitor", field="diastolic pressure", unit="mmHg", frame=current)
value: 72mmHg
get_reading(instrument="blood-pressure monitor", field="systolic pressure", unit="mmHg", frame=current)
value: 171mmHg
